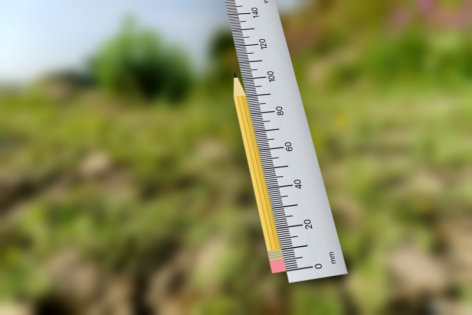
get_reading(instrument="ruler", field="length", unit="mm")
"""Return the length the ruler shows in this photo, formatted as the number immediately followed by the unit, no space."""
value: 105mm
